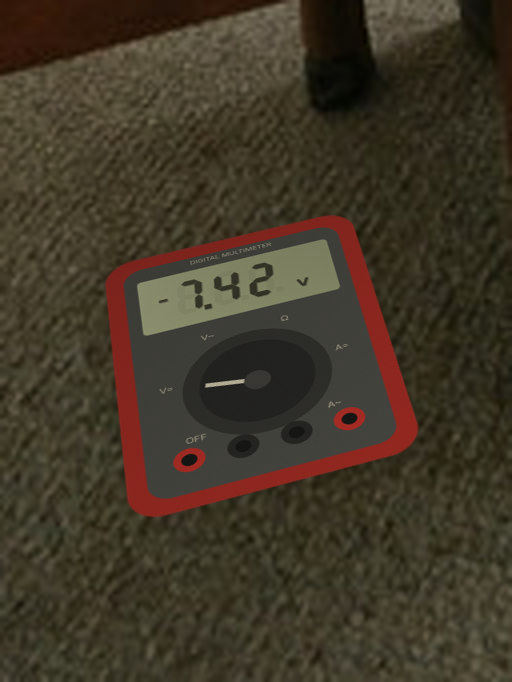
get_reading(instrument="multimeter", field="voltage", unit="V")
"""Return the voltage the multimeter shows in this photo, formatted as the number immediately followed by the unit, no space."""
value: -7.42V
